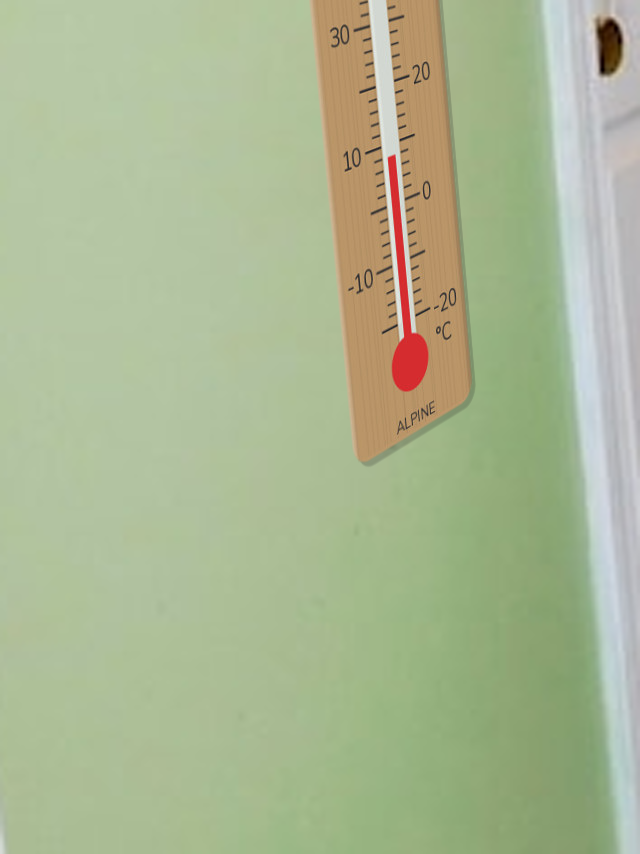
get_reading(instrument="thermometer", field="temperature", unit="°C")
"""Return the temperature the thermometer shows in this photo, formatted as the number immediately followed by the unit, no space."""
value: 8°C
